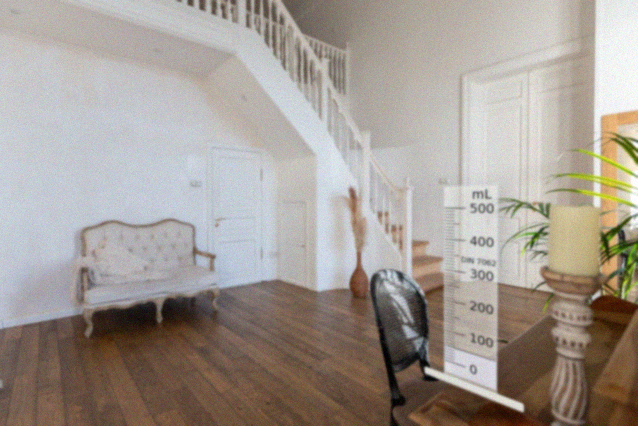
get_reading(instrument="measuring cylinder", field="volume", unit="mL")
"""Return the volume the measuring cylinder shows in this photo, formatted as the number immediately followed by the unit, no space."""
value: 50mL
